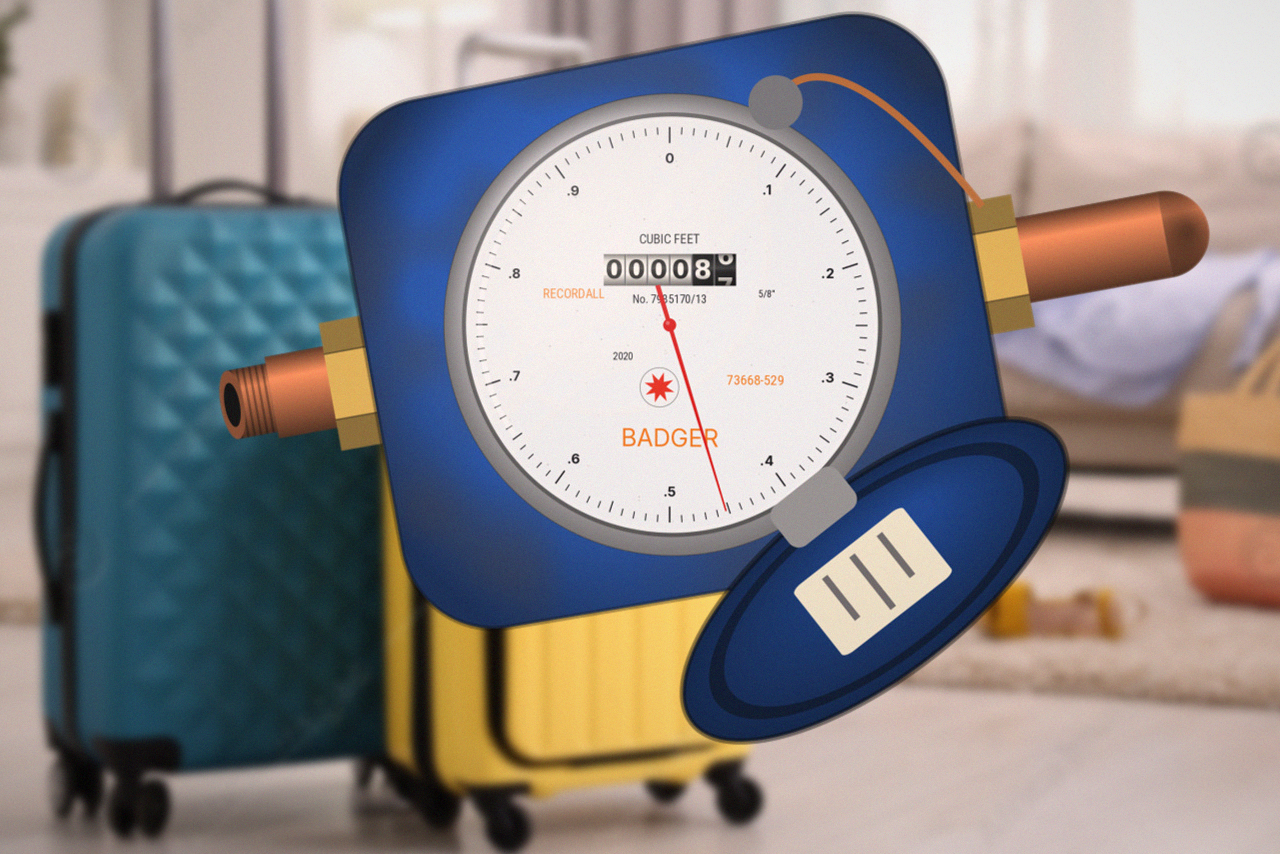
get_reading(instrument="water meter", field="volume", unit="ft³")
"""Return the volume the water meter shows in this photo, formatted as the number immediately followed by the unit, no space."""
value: 86.45ft³
